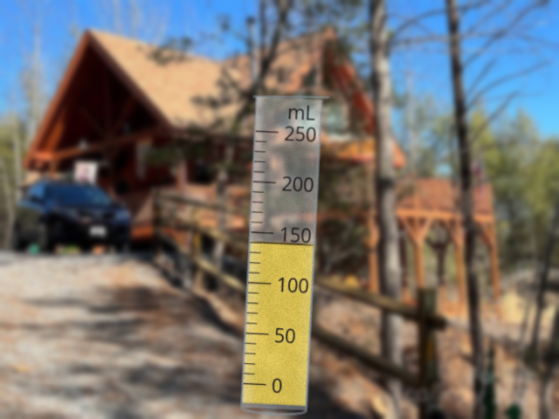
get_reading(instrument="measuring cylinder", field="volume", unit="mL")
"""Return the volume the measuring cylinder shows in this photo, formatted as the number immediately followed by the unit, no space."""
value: 140mL
